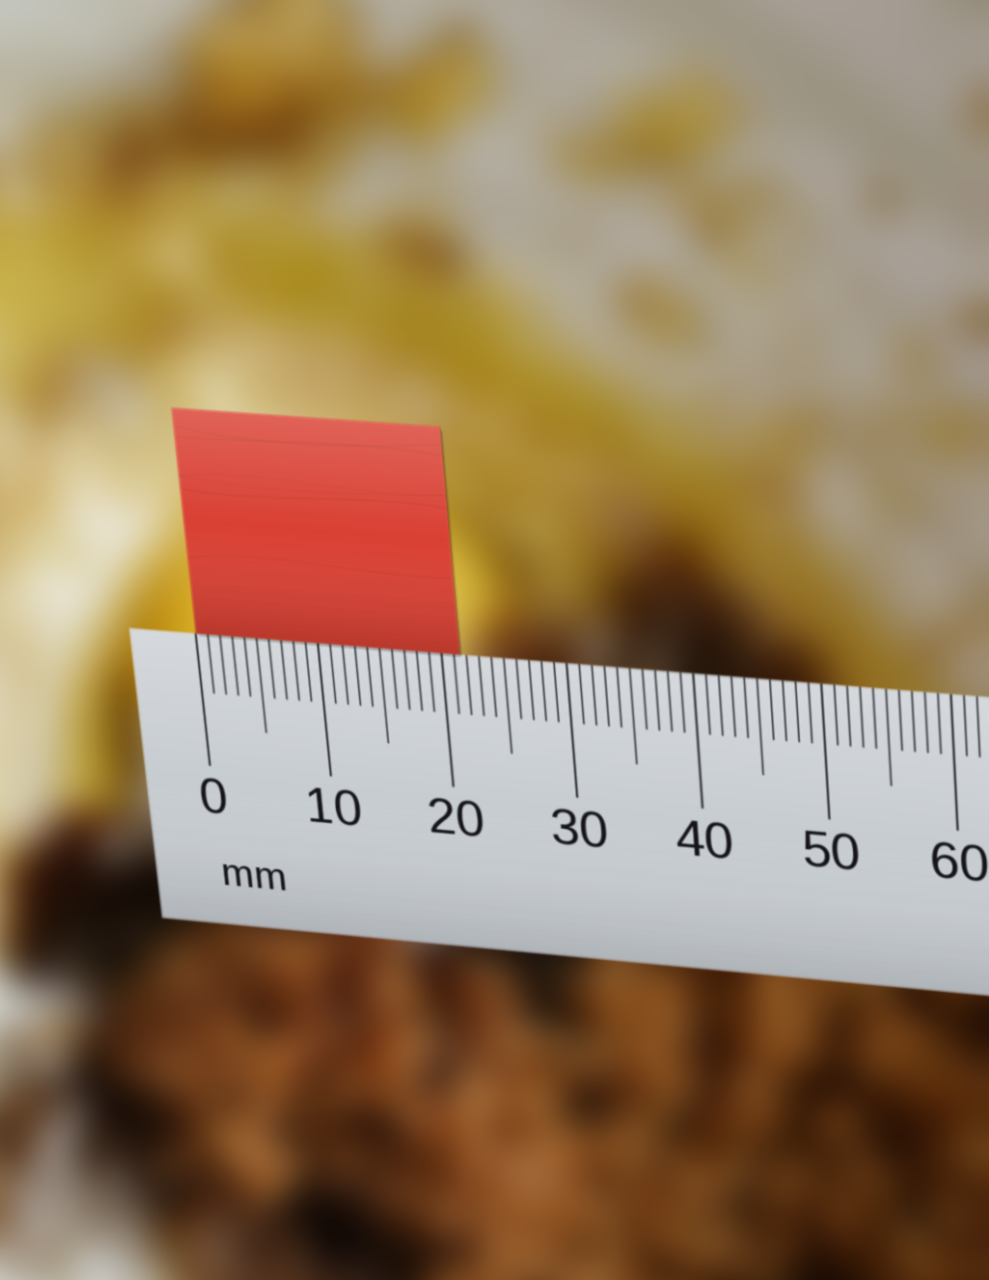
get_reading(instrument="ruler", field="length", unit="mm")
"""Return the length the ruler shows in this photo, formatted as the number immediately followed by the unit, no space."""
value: 21.5mm
